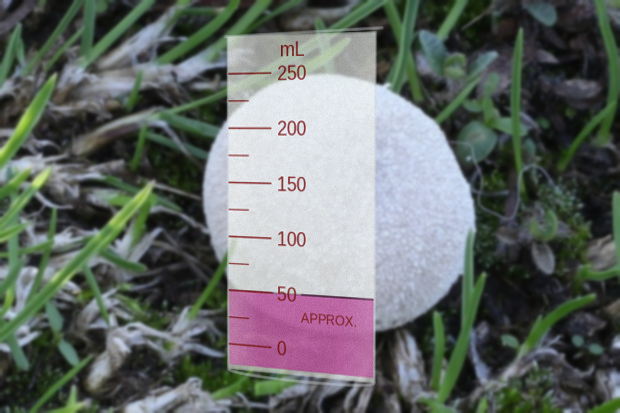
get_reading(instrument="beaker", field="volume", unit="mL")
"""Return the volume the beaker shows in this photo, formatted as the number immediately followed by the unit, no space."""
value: 50mL
